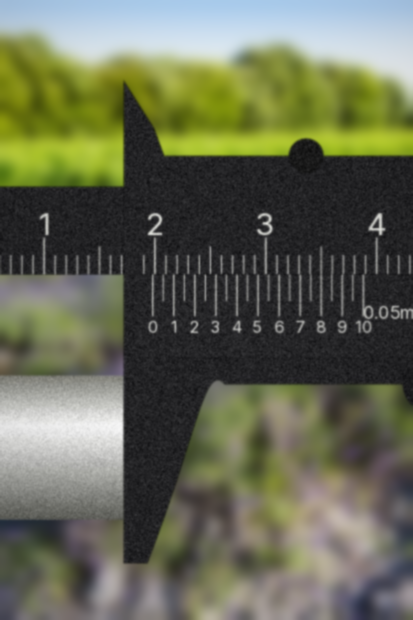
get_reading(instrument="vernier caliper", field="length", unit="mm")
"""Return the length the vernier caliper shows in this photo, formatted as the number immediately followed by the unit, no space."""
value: 19.8mm
